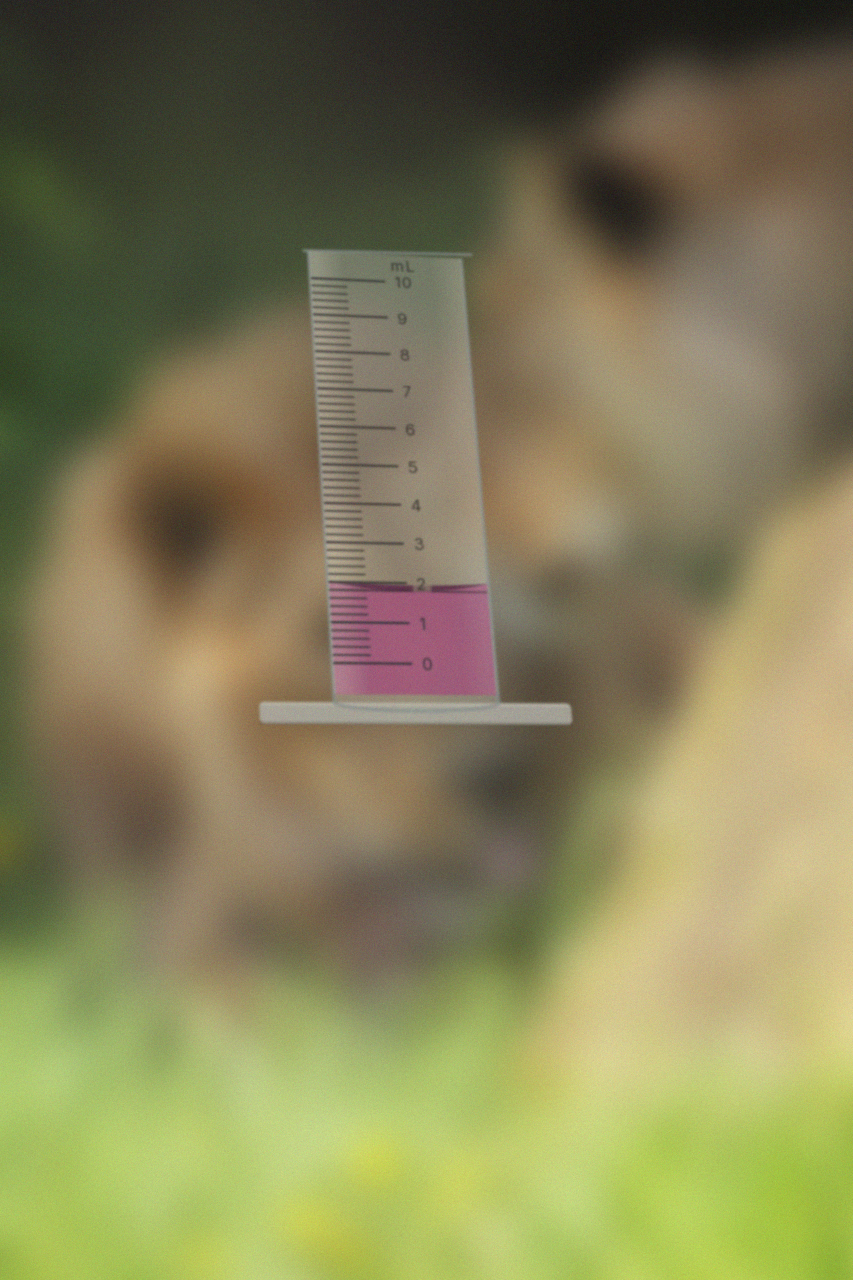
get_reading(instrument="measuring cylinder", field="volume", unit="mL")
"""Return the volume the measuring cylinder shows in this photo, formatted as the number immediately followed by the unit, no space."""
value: 1.8mL
